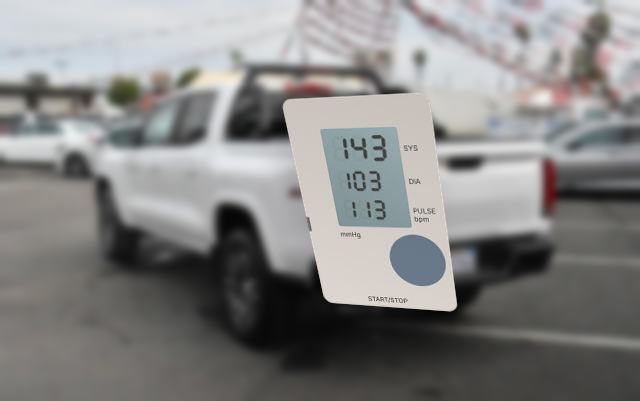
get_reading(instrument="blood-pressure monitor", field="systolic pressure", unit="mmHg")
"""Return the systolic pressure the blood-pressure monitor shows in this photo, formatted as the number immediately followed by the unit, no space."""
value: 143mmHg
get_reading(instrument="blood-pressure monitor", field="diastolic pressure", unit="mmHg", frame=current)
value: 103mmHg
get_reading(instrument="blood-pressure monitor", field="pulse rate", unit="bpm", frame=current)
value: 113bpm
